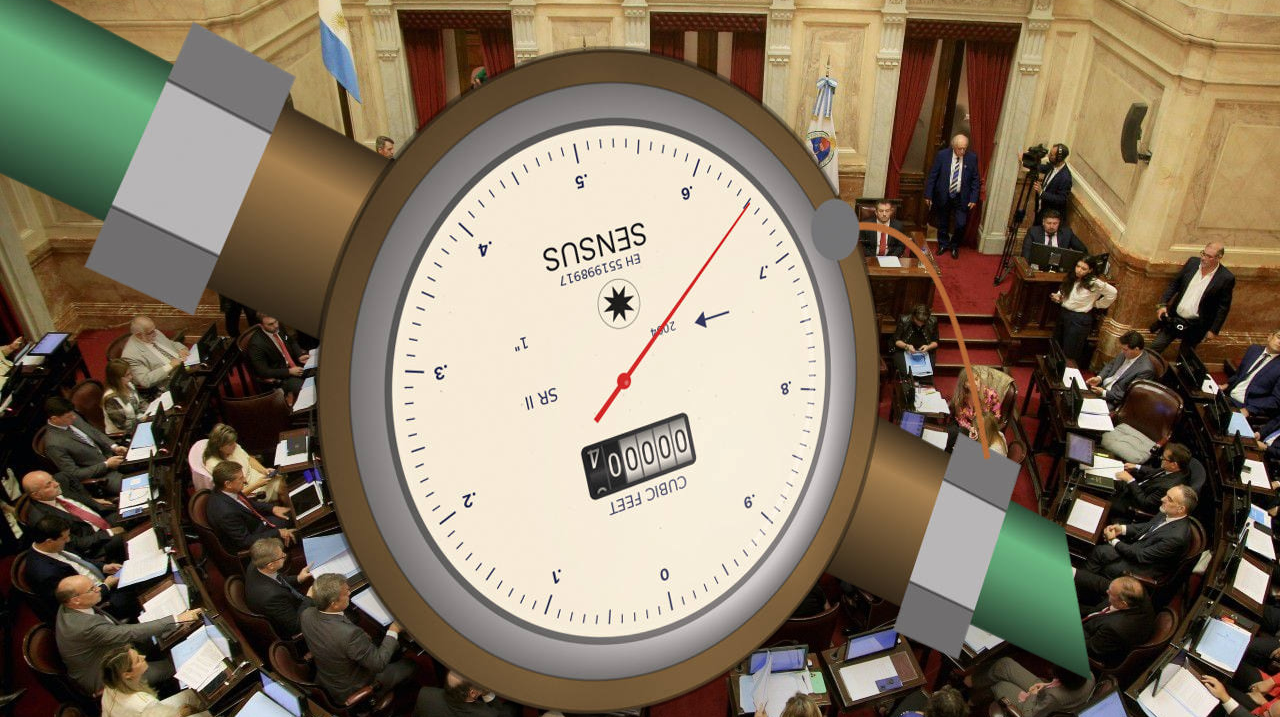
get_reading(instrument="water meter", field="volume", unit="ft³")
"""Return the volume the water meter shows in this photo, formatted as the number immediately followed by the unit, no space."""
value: 3.65ft³
